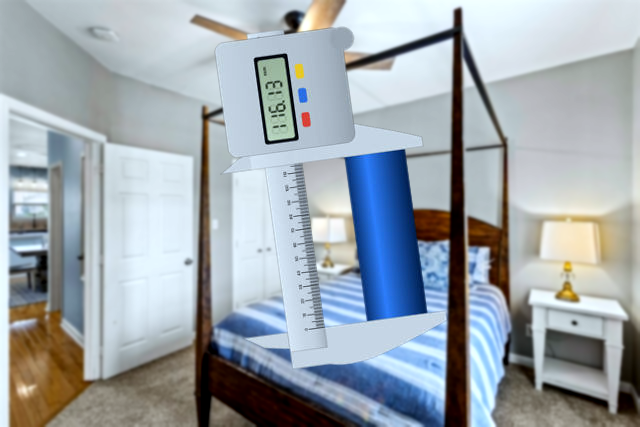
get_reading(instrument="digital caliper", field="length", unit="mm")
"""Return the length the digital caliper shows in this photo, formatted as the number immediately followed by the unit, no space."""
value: 116.13mm
